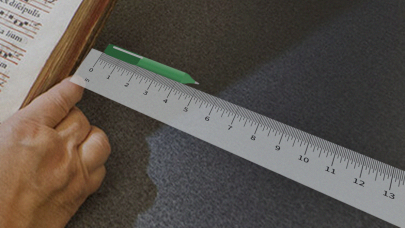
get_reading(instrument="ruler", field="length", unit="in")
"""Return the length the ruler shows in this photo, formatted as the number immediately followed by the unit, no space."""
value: 5in
